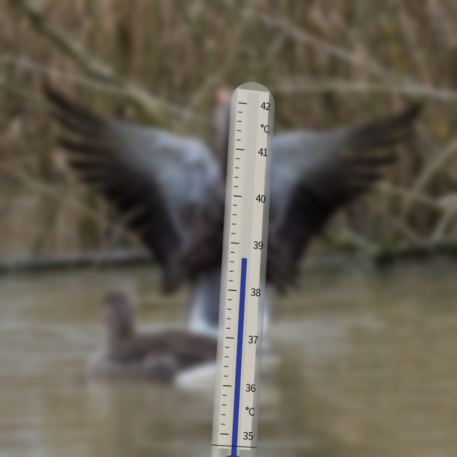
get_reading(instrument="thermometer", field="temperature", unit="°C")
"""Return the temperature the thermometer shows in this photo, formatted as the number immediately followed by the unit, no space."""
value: 38.7°C
